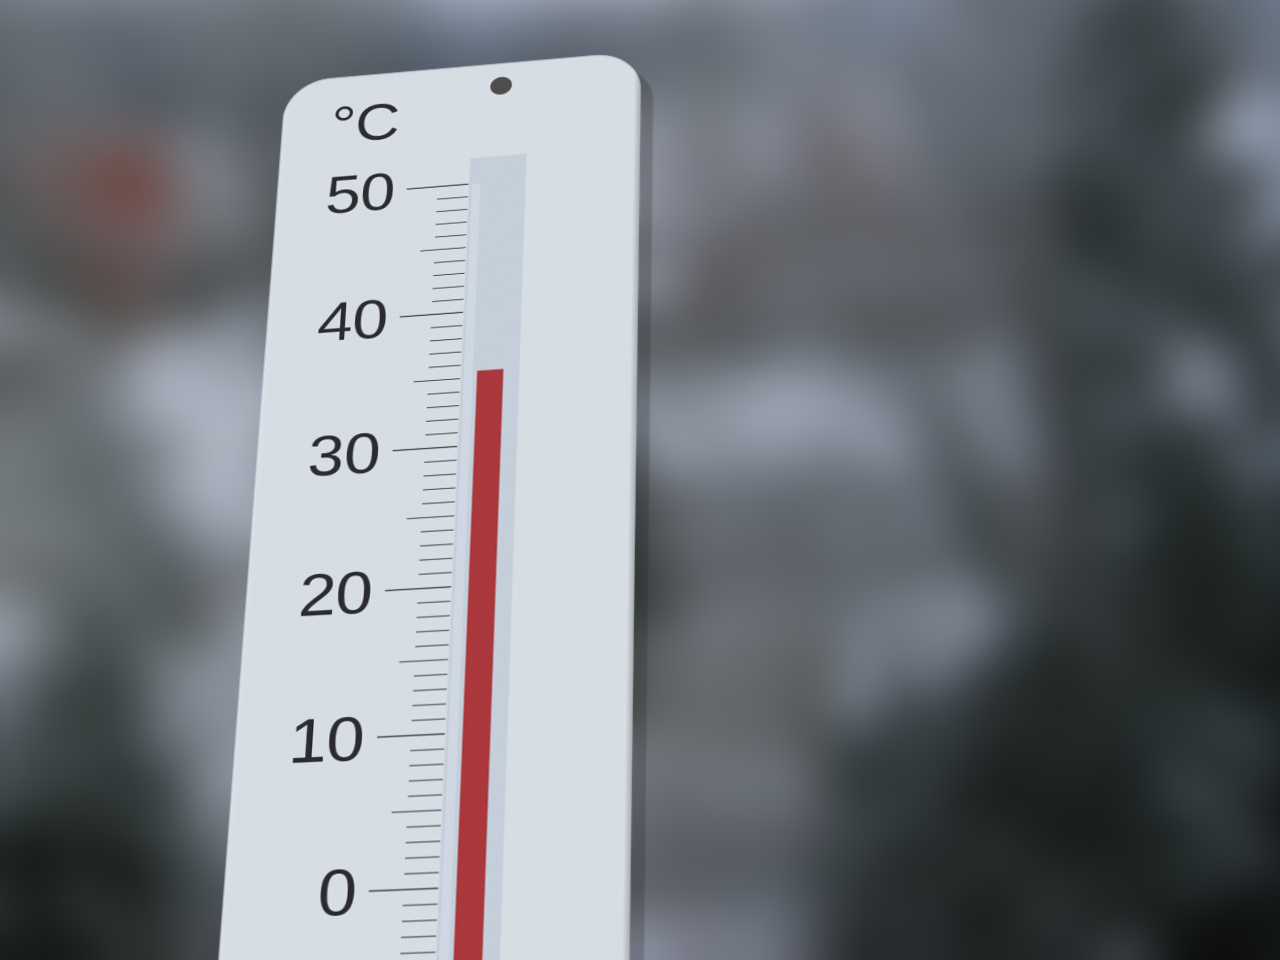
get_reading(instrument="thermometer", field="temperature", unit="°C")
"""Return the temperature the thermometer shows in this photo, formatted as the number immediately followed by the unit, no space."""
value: 35.5°C
